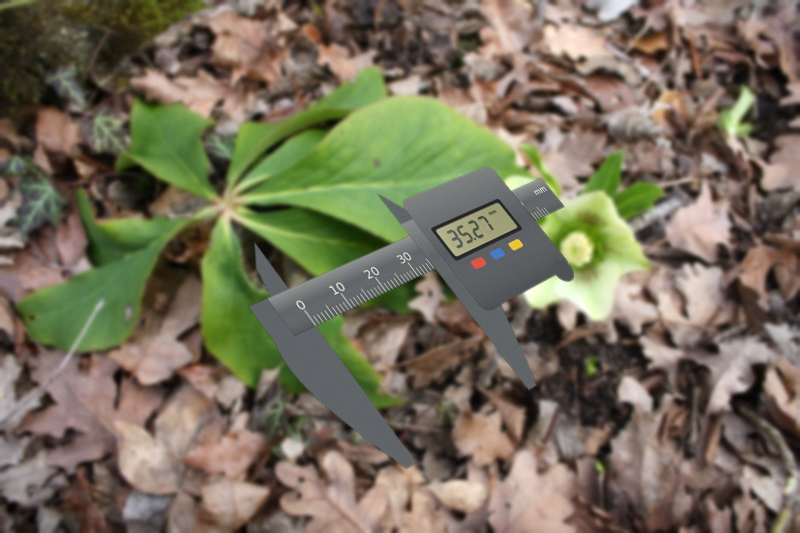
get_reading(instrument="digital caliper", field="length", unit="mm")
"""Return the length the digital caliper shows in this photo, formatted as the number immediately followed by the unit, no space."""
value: 35.27mm
